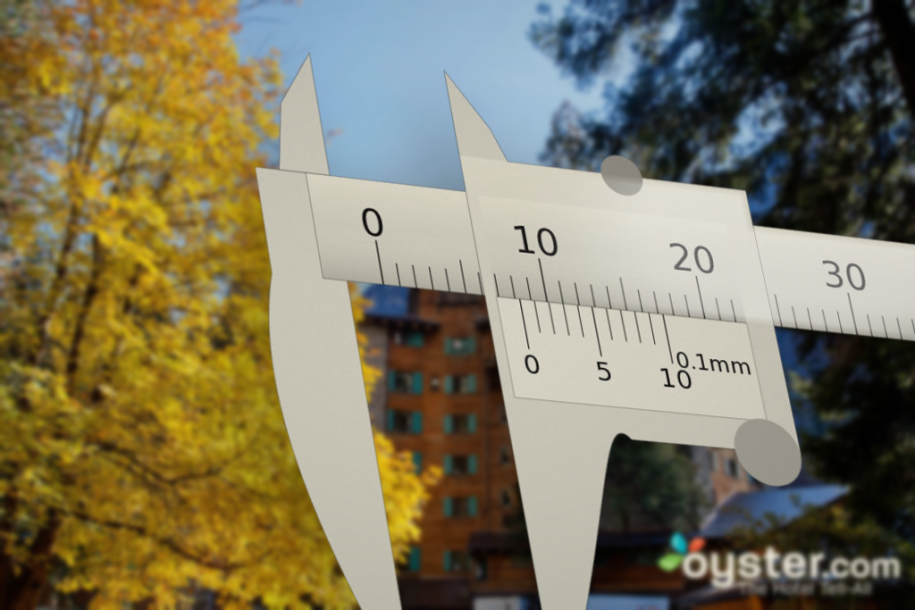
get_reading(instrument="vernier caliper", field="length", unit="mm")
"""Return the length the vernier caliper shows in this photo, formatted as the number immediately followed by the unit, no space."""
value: 8.3mm
